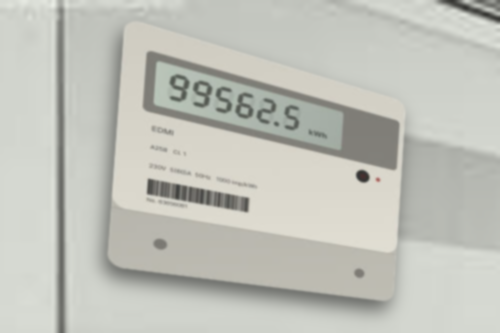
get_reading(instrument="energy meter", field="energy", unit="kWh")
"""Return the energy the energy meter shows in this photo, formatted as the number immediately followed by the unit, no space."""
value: 99562.5kWh
